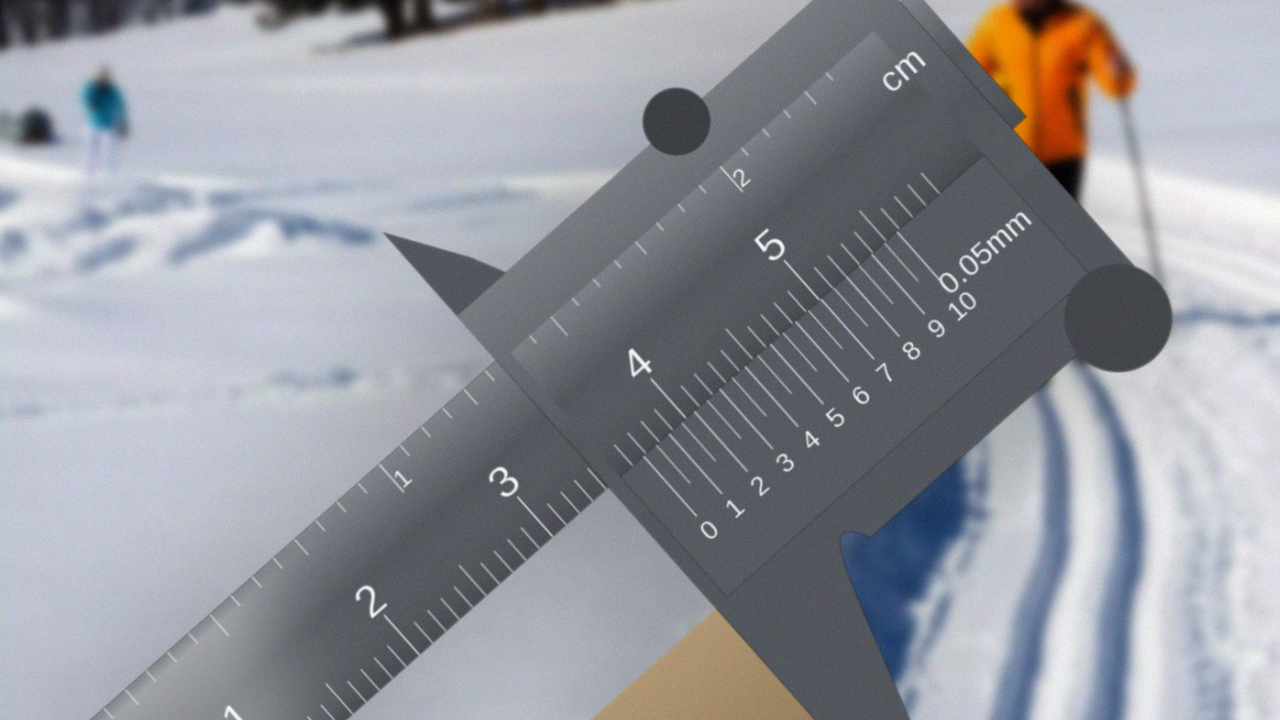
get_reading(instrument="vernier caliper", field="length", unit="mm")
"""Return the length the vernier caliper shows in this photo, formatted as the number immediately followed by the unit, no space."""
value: 36.8mm
